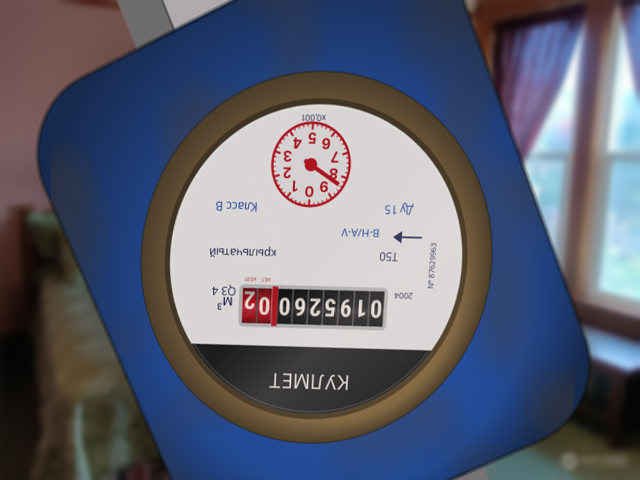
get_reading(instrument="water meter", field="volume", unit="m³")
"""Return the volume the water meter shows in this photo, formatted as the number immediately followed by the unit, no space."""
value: 195260.018m³
